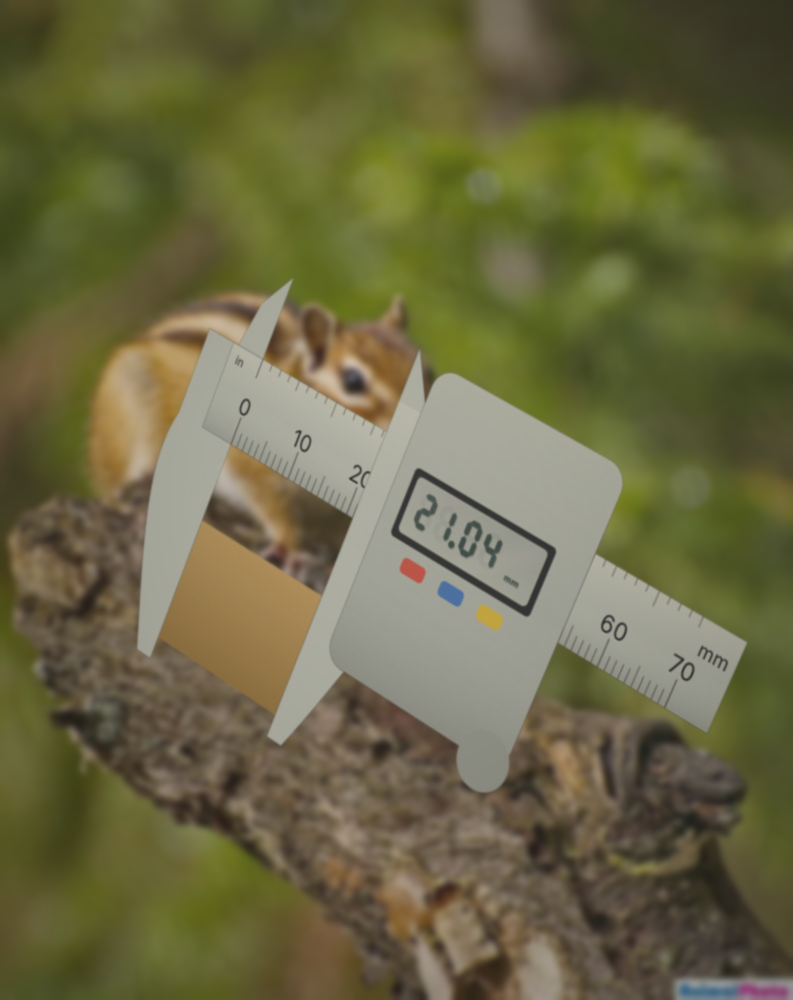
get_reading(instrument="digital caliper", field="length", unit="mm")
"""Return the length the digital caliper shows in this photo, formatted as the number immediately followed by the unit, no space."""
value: 21.04mm
